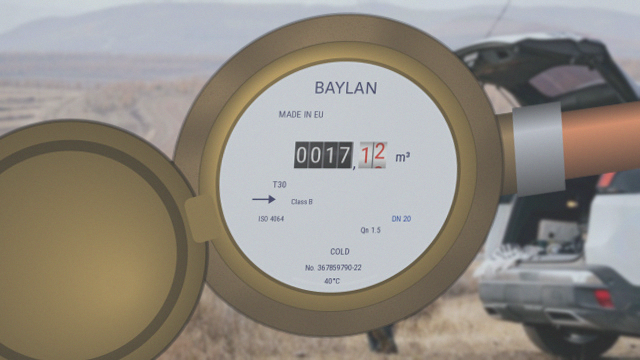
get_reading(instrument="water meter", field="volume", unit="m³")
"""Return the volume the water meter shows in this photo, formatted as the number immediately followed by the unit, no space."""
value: 17.12m³
